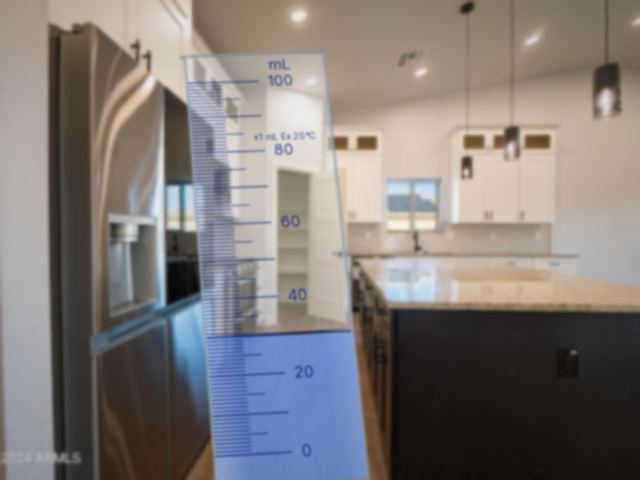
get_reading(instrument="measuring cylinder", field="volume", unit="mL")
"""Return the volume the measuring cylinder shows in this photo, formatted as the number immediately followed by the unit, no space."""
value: 30mL
